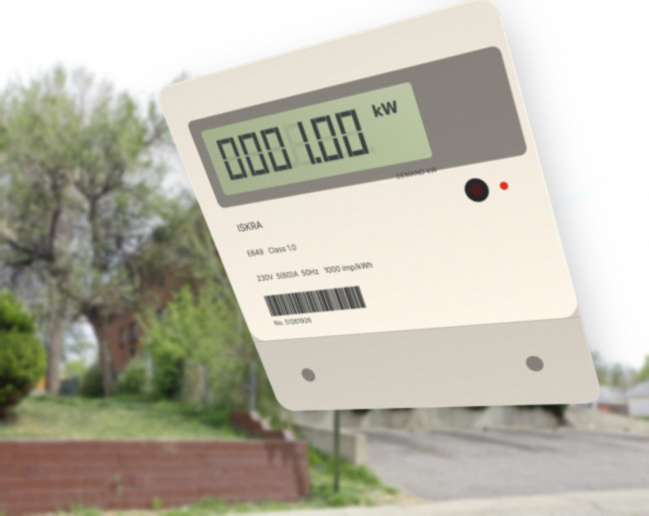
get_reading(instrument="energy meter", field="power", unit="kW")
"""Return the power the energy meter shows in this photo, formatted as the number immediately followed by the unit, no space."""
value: 1.00kW
